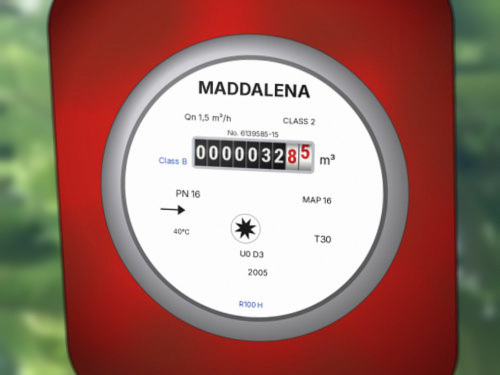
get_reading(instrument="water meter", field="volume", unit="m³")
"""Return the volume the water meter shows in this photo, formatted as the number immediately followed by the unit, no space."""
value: 32.85m³
